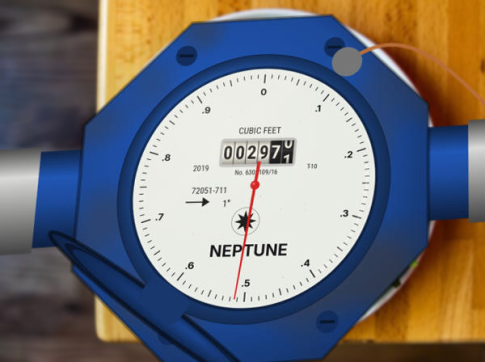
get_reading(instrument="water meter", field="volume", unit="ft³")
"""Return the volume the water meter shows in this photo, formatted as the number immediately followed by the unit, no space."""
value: 2970.51ft³
